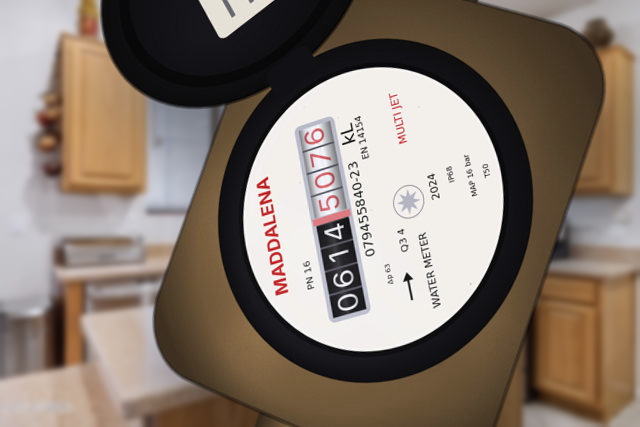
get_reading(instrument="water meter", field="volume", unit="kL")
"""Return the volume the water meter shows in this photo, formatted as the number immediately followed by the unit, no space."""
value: 614.5076kL
